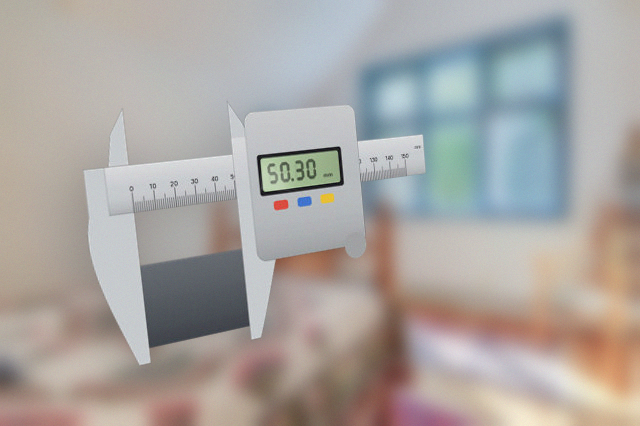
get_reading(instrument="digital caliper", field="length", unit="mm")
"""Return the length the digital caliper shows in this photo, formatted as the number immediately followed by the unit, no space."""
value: 50.30mm
